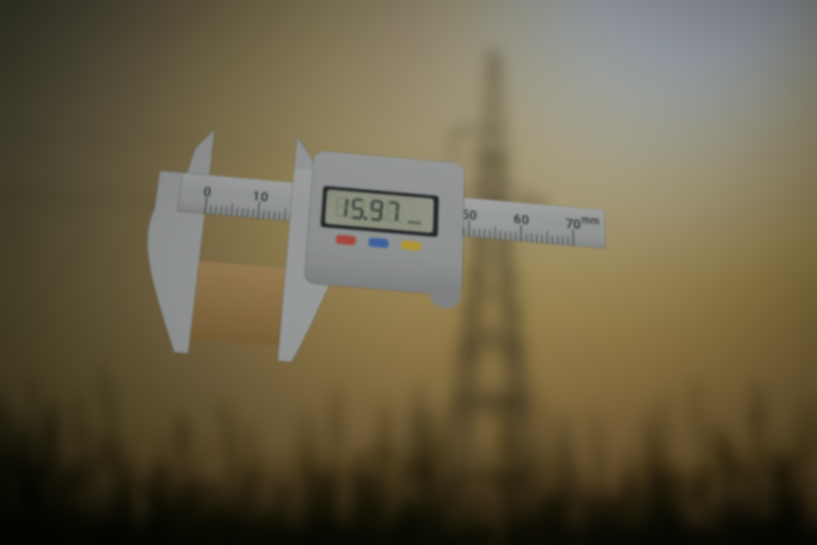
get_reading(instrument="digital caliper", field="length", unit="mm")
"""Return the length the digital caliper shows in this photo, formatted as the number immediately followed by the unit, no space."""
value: 15.97mm
